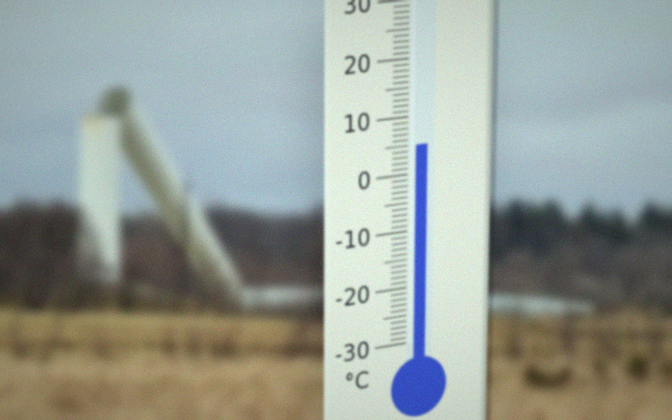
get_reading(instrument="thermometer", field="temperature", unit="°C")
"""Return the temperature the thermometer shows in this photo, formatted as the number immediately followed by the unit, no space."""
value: 5°C
